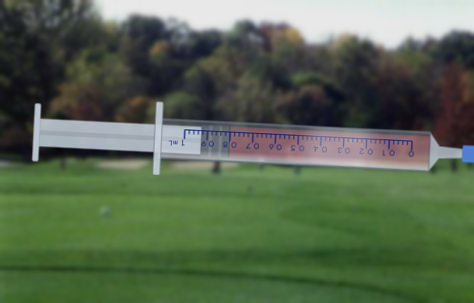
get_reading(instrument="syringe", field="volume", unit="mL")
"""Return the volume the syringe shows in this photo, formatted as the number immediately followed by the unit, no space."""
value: 0.8mL
